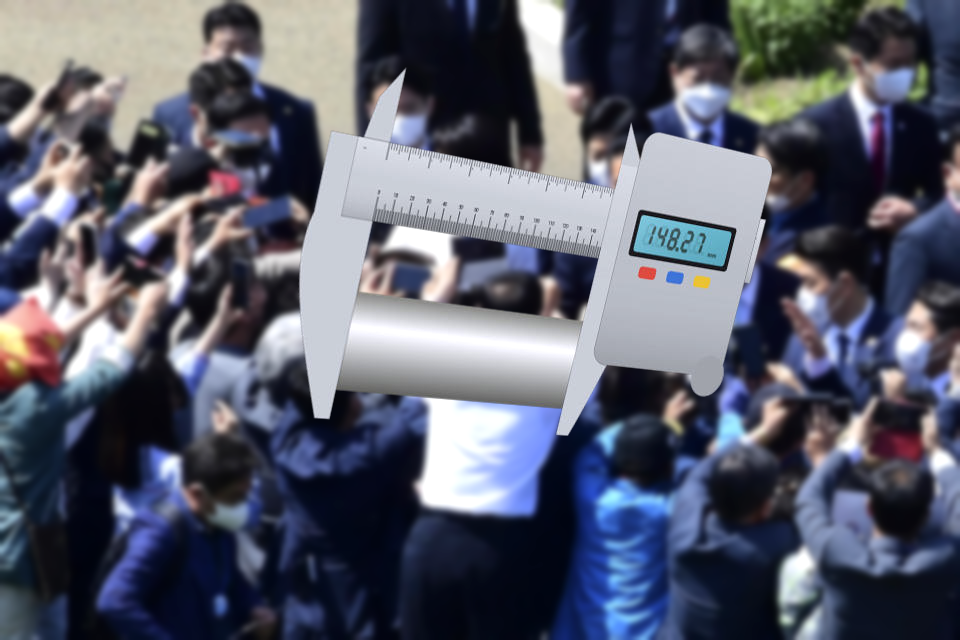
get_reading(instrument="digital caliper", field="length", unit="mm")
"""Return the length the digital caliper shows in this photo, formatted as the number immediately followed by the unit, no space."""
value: 148.27mm
